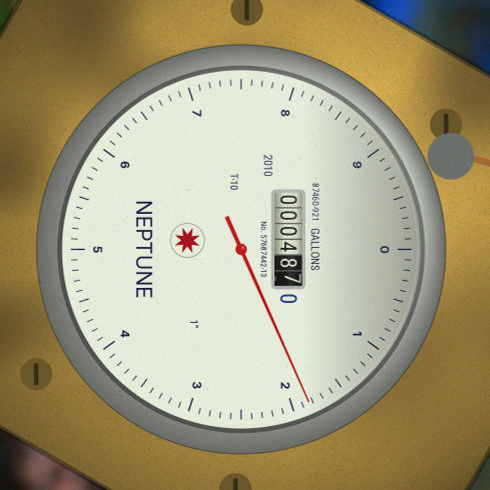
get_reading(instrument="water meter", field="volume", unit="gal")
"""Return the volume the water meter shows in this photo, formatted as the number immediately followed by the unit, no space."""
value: 4871.8gal
